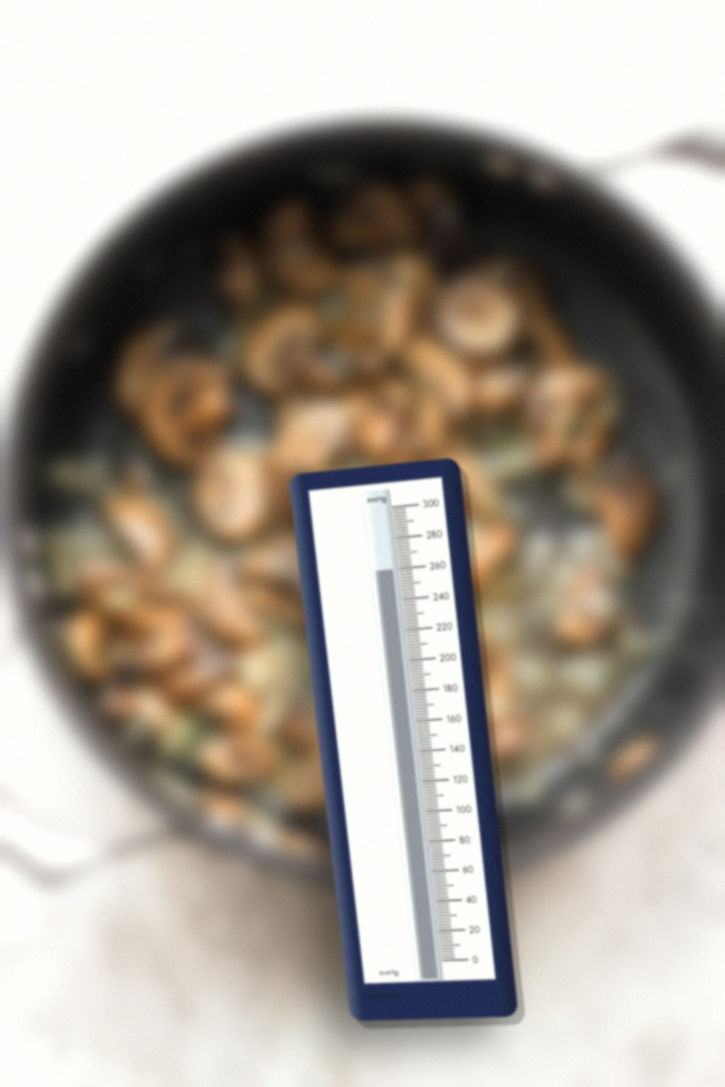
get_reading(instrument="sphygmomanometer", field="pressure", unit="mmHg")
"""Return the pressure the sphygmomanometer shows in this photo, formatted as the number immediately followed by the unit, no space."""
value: 260mmHg
